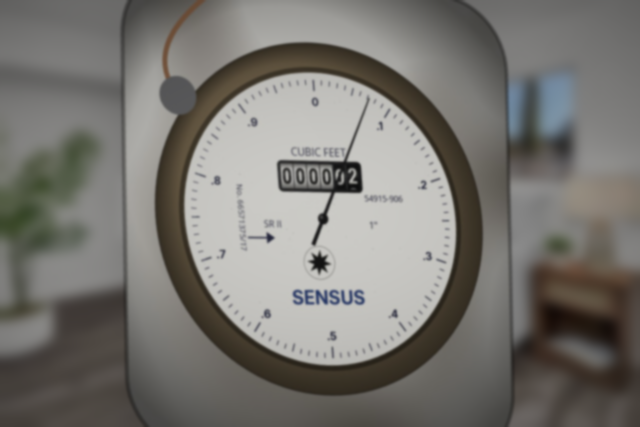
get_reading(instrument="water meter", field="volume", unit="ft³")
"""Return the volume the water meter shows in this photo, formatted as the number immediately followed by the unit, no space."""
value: 2.07ft³
